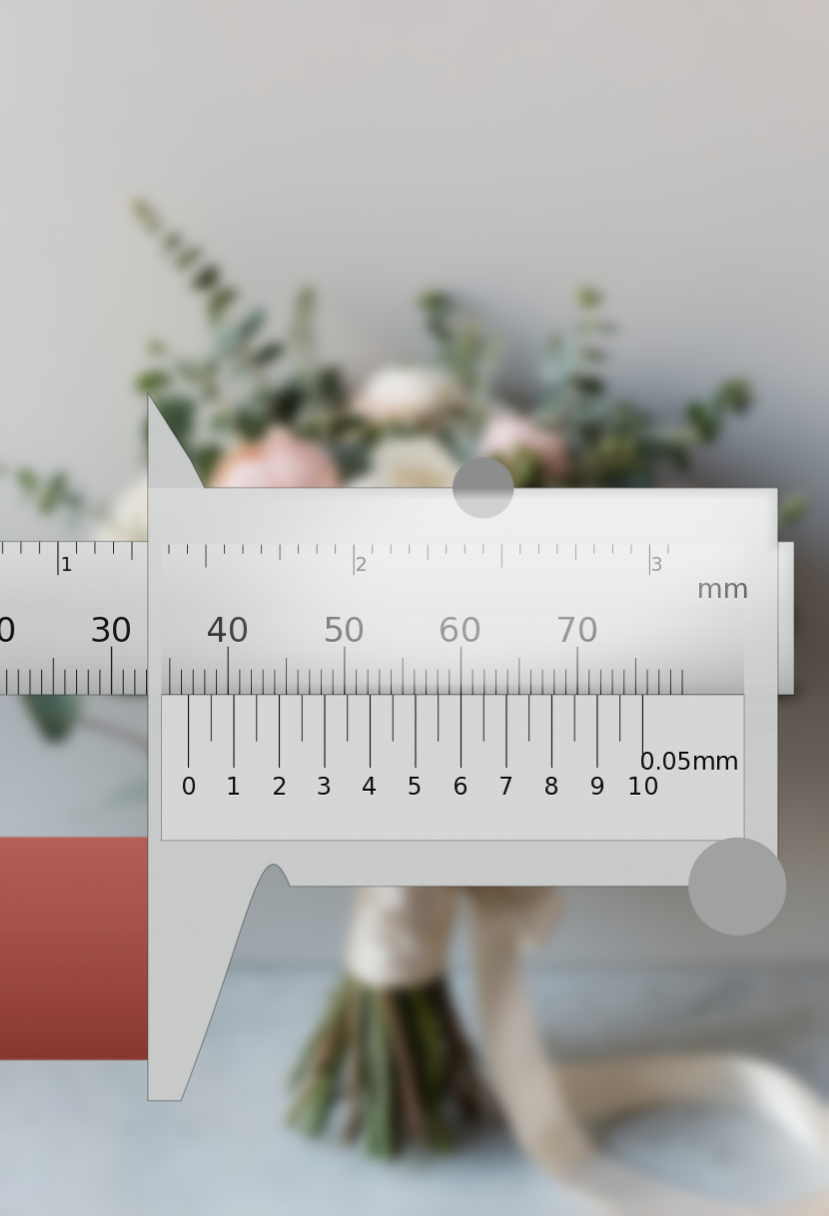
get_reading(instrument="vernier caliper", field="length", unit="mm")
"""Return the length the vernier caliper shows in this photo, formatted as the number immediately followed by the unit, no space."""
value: 36.6mm
